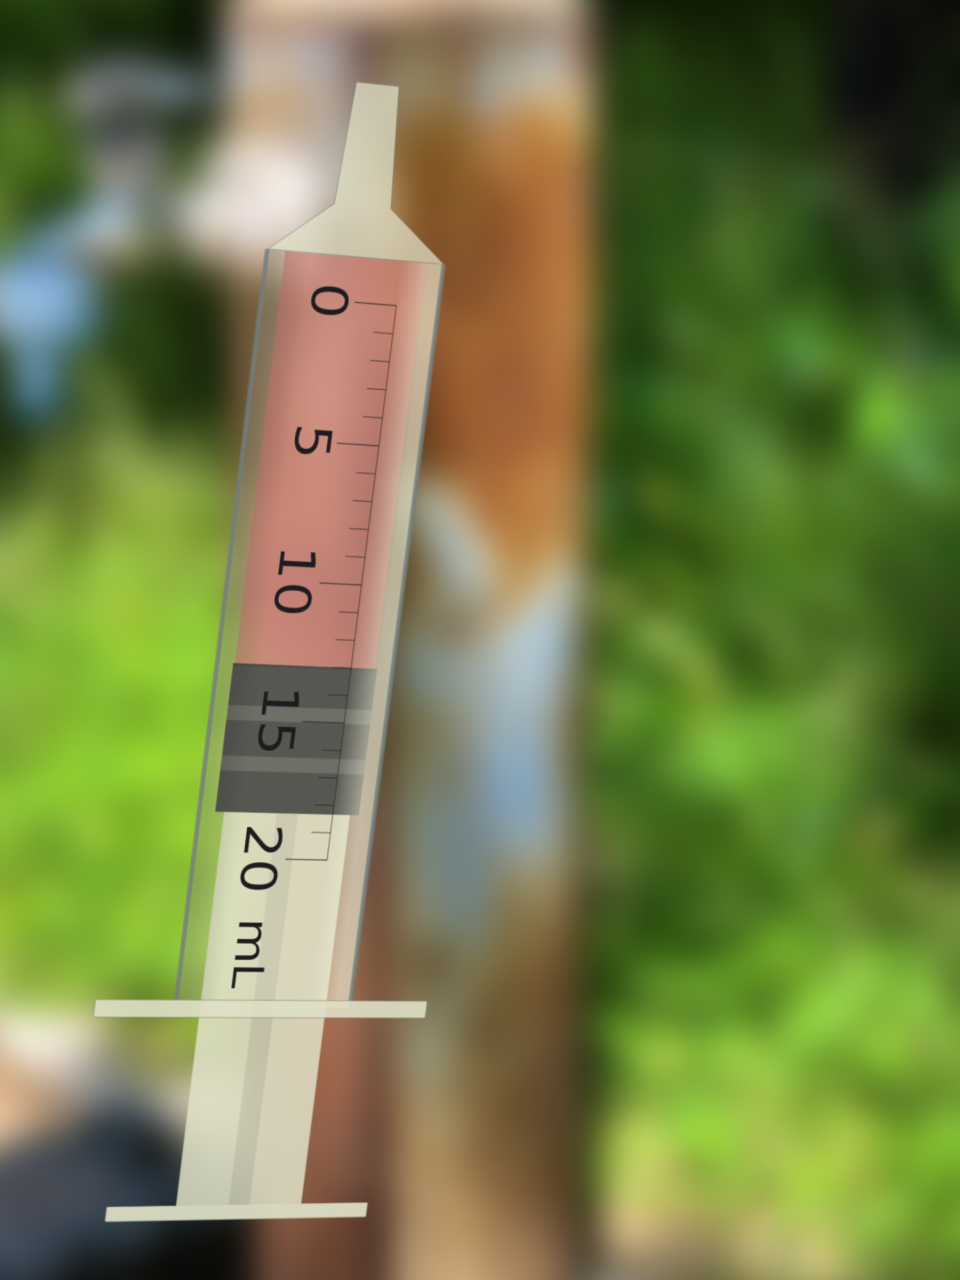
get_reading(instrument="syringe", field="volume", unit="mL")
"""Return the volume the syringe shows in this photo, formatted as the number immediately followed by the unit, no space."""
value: 13mL
